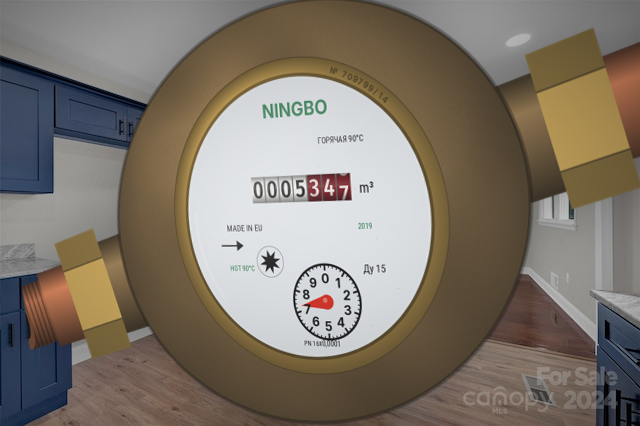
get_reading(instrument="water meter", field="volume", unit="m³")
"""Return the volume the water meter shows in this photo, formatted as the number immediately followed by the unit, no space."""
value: 5.3467m³
